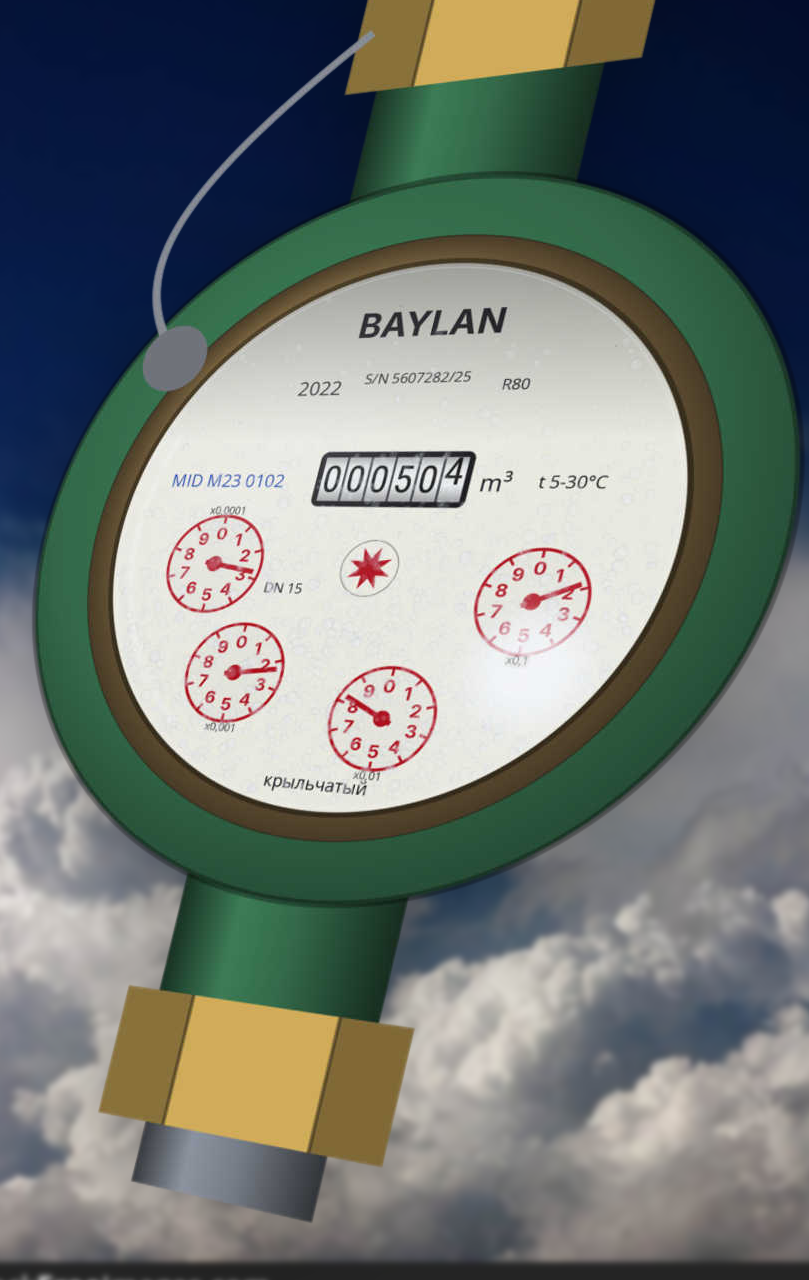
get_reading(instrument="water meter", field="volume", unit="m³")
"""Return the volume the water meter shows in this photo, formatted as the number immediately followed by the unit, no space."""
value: 504.1822m³
